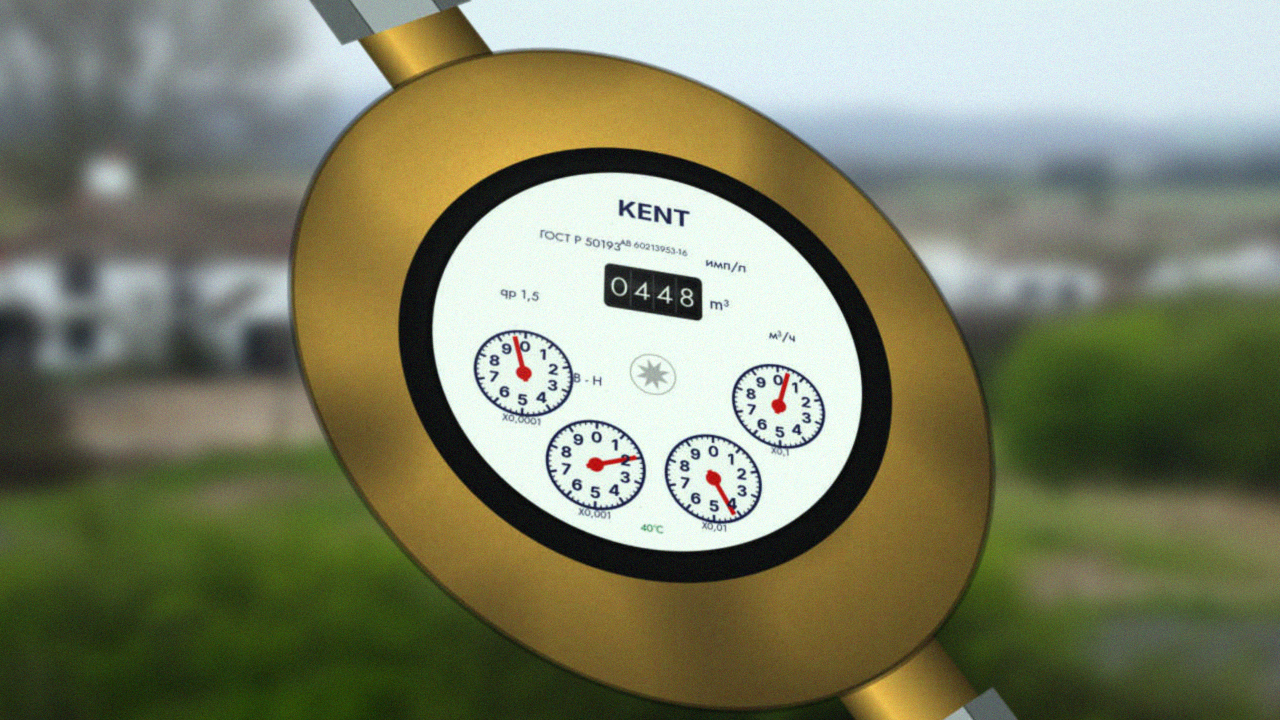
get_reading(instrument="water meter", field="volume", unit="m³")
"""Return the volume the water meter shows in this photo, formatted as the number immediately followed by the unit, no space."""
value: 448.0419m³
